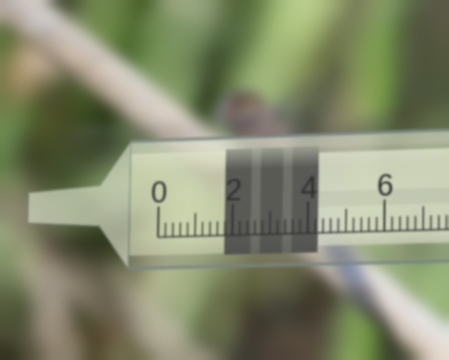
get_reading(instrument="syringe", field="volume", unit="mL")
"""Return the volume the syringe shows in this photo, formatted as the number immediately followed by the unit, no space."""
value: 1.8mL
